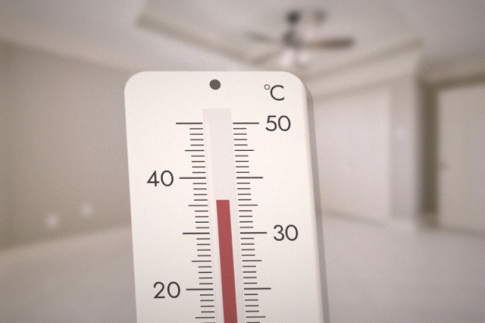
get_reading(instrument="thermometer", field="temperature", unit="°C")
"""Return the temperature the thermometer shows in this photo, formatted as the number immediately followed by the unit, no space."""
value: 36°C
